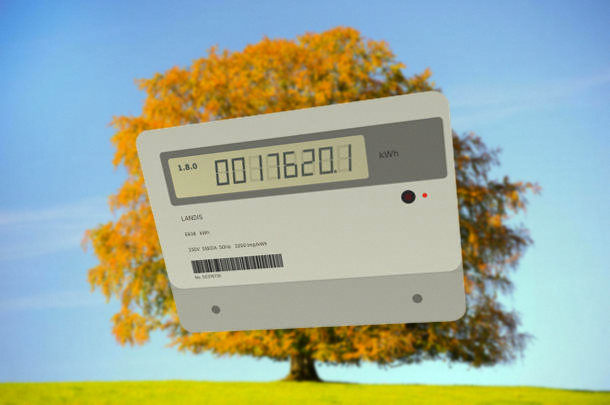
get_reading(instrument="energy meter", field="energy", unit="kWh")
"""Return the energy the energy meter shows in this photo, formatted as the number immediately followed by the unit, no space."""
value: 17620.1kWh
